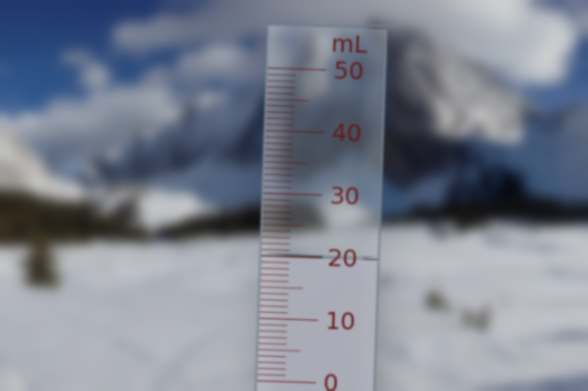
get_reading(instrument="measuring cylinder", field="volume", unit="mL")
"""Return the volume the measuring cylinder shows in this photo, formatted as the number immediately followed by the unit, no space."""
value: 20mL
